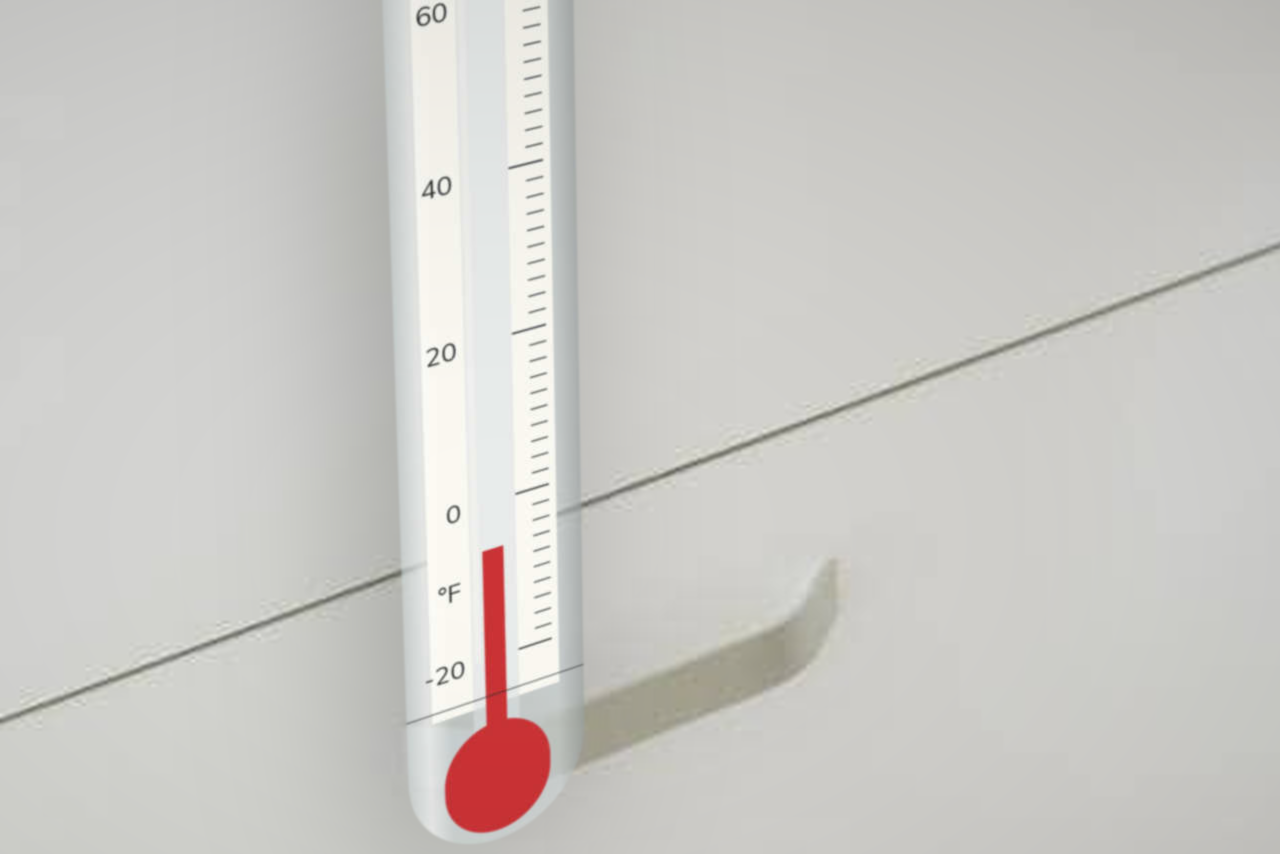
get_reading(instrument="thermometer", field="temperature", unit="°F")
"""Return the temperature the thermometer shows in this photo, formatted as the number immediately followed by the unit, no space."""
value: -6°F
